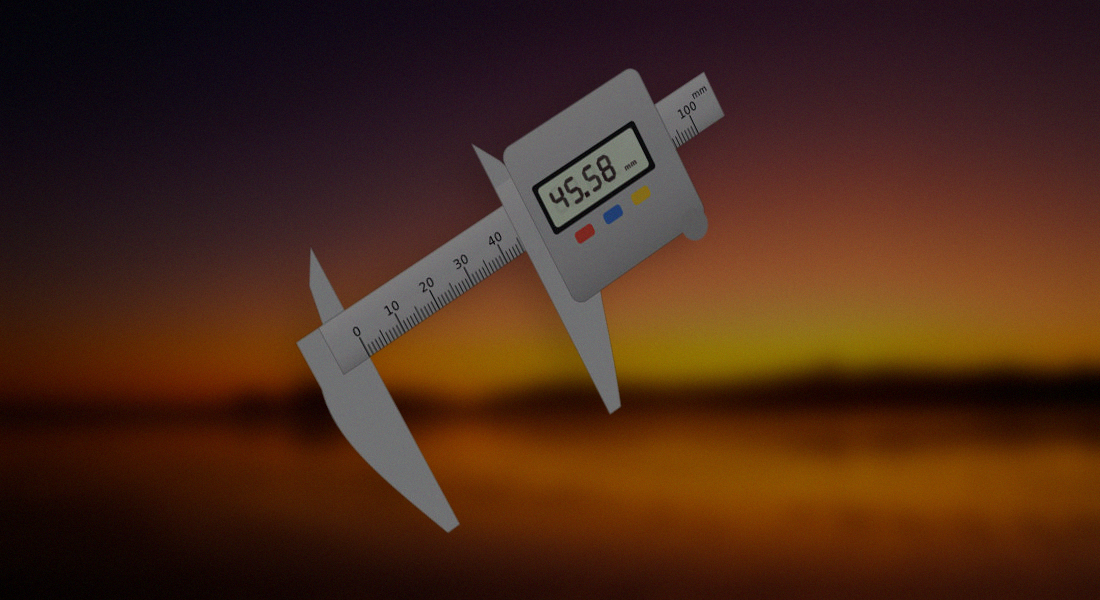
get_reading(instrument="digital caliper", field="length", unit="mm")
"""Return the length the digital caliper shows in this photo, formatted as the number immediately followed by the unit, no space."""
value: 45.58mm
